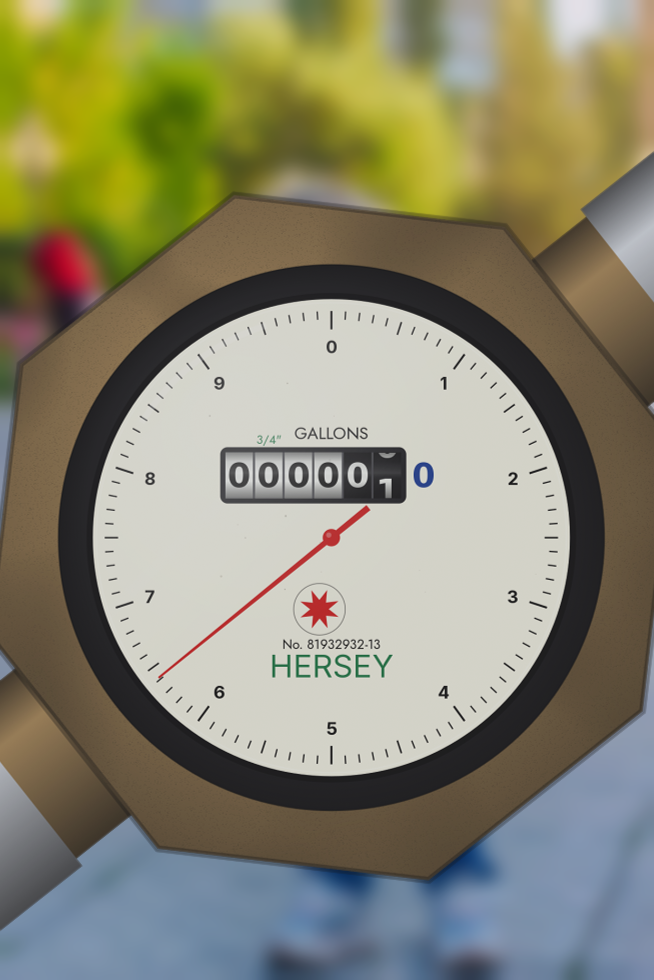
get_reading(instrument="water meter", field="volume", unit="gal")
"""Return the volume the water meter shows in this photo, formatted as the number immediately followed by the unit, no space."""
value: 6.4gal
